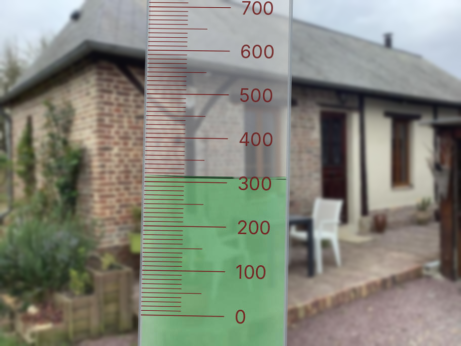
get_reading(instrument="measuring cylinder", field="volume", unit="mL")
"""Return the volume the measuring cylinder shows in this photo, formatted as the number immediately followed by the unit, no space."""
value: 310mL
